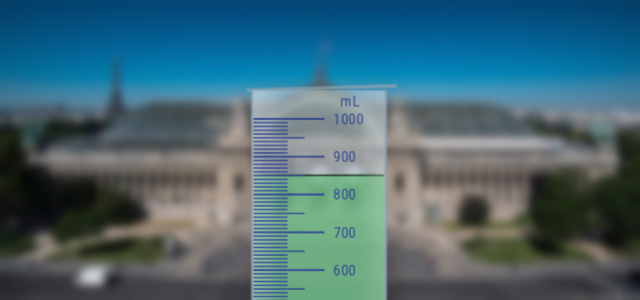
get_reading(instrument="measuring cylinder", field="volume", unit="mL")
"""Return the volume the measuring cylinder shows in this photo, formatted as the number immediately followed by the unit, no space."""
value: 850mL
